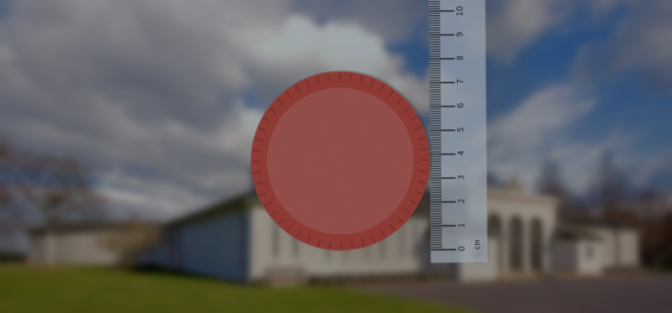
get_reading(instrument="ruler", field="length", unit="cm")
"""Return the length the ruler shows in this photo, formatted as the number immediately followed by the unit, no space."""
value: 7.5cm
